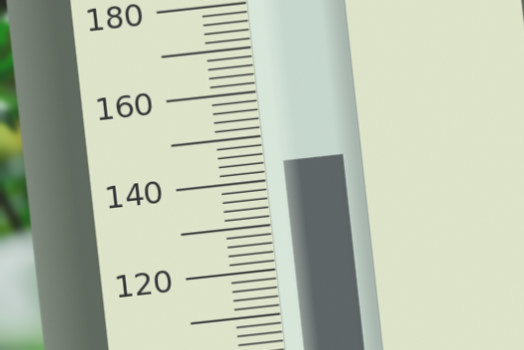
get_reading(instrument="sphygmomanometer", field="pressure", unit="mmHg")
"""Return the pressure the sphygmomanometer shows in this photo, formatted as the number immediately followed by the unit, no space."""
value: 144mmHg
